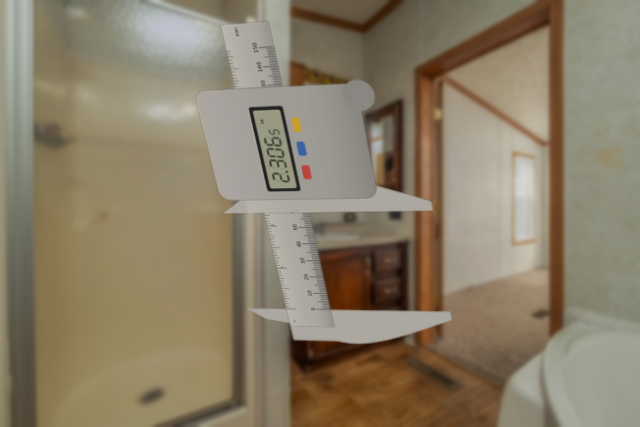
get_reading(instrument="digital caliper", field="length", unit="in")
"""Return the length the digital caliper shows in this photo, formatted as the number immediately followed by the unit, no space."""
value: 2.3065in
